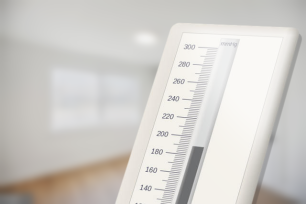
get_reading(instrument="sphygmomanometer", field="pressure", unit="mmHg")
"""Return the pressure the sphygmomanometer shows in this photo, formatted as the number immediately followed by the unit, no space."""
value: 190mmHg
